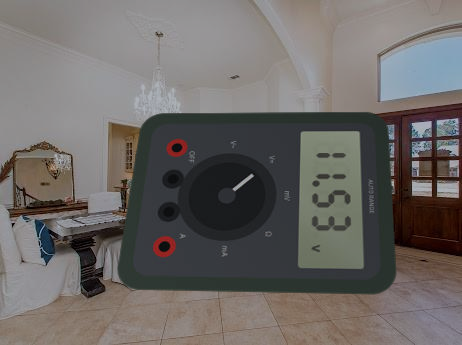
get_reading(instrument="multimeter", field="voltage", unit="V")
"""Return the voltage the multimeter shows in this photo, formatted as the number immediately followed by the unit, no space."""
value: 11.53V
